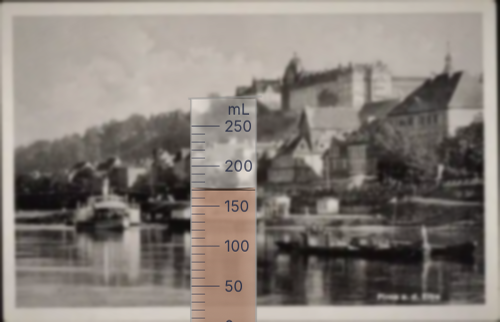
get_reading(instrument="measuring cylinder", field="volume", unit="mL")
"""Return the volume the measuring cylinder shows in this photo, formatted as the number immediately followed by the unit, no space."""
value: 170mL
